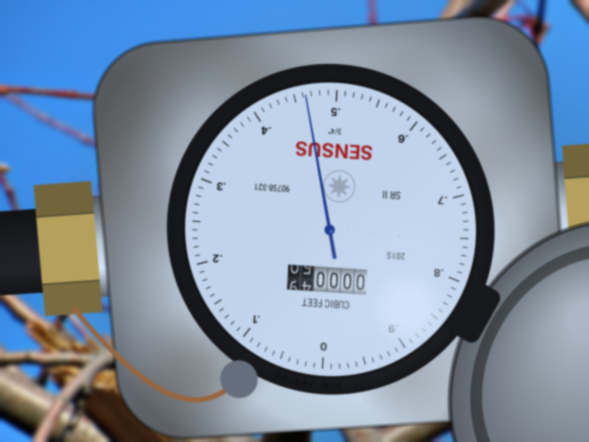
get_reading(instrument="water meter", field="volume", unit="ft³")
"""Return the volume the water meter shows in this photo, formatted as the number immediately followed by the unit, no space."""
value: 49.46ft³
